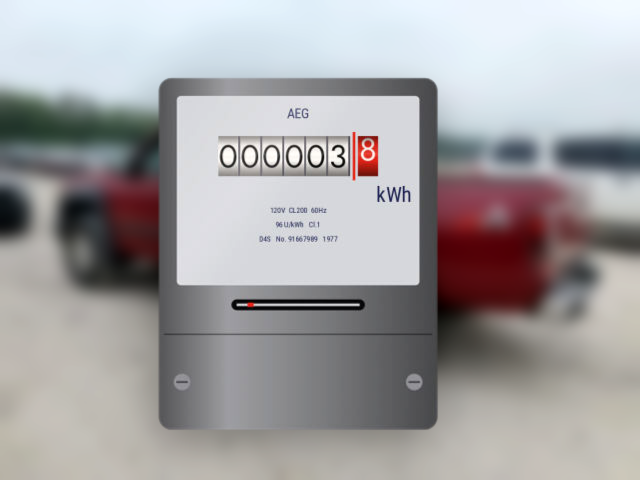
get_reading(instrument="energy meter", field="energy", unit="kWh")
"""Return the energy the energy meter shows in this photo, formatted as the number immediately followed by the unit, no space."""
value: 3.8kWh
